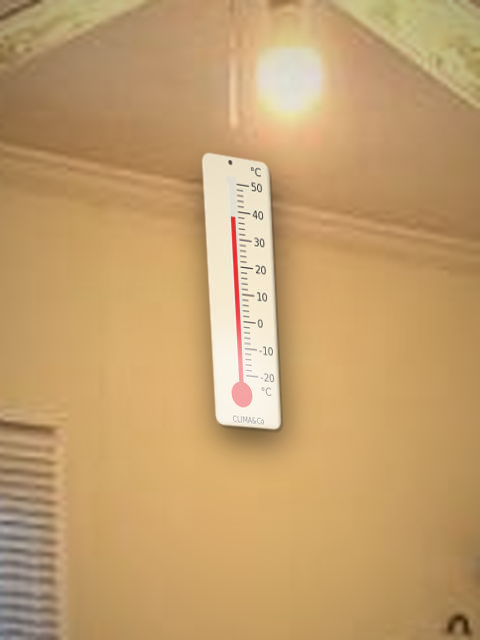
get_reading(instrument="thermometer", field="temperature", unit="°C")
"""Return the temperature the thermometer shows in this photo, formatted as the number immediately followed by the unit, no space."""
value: 38°C
